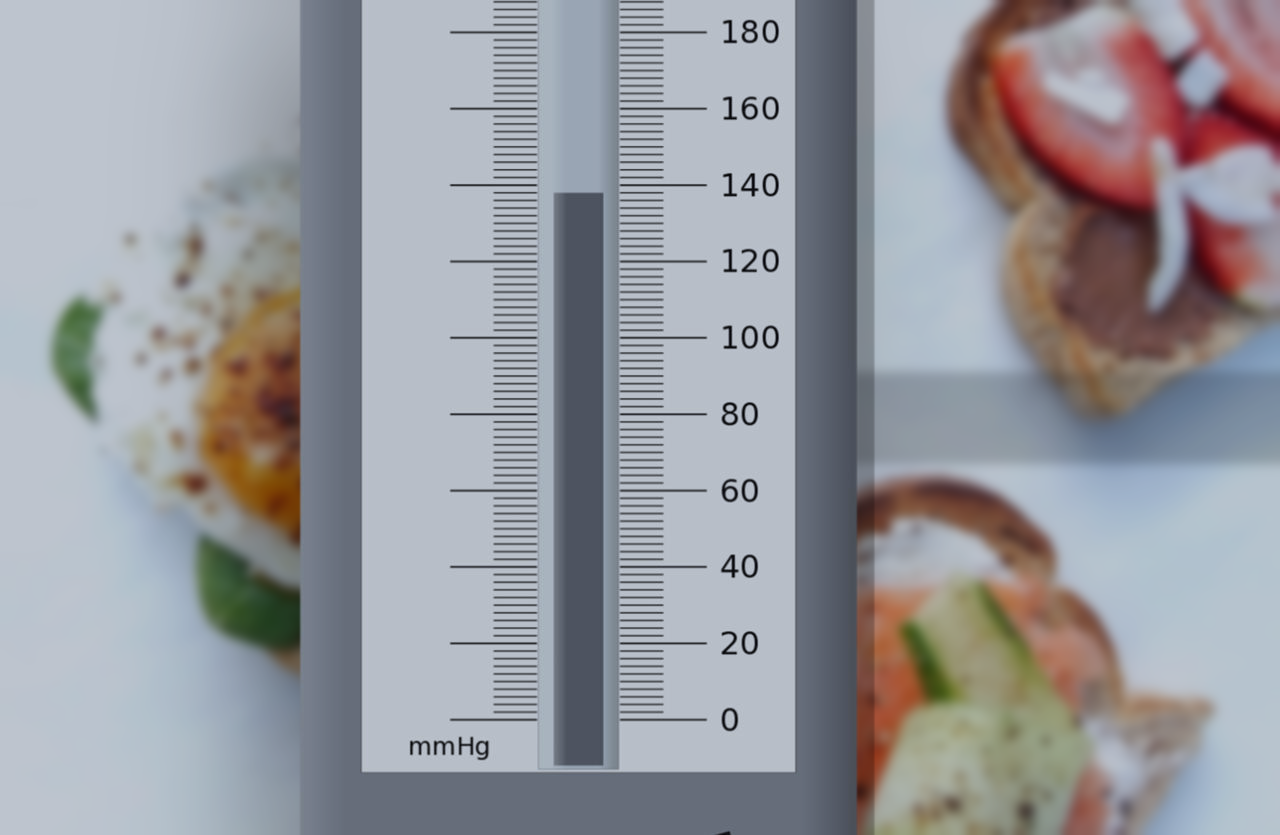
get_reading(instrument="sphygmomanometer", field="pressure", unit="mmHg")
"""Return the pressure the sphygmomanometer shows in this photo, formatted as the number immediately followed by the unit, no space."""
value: 138mmHg
